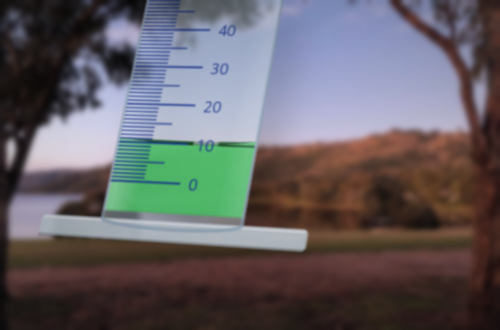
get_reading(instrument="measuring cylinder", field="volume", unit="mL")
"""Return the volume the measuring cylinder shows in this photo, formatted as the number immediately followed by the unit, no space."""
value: 10mL
